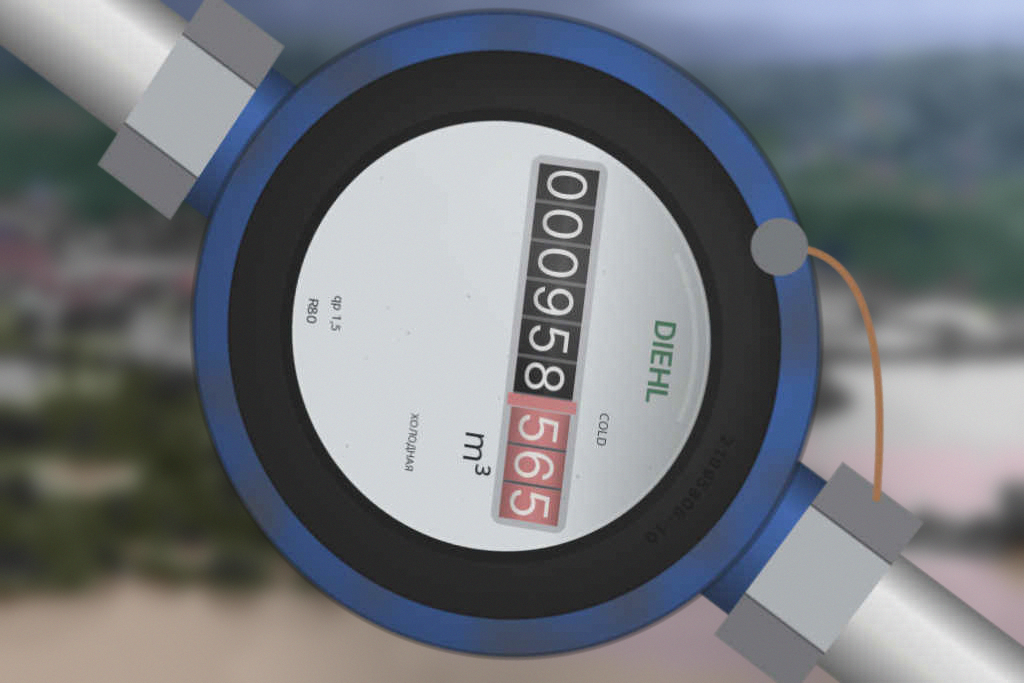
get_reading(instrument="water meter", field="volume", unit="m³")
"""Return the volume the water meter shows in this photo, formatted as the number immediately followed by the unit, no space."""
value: 958.565m³
